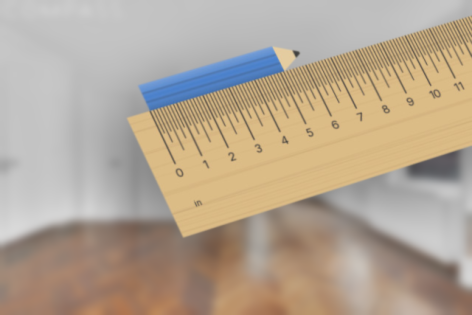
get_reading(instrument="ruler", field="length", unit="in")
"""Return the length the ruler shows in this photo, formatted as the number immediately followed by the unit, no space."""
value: 6in
